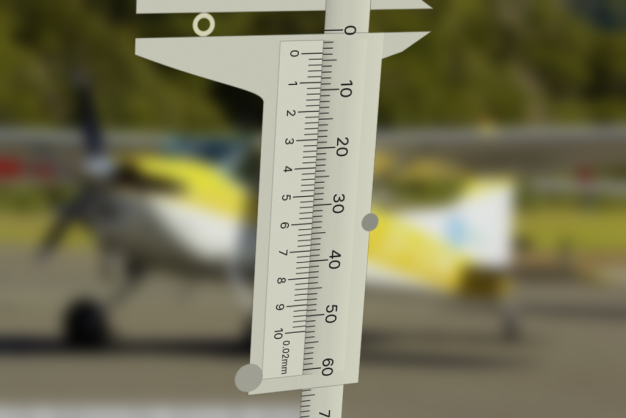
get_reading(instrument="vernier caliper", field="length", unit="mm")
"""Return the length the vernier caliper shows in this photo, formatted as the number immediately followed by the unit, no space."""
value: 3.8mm
